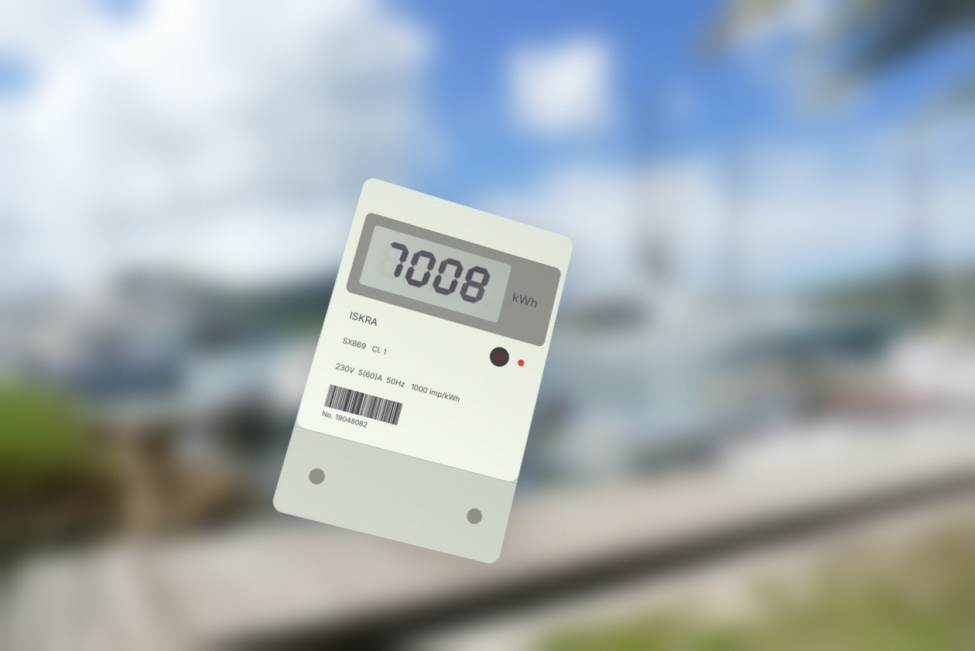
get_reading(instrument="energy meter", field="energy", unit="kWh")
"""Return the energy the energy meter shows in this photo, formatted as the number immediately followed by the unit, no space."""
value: 7008kWh
